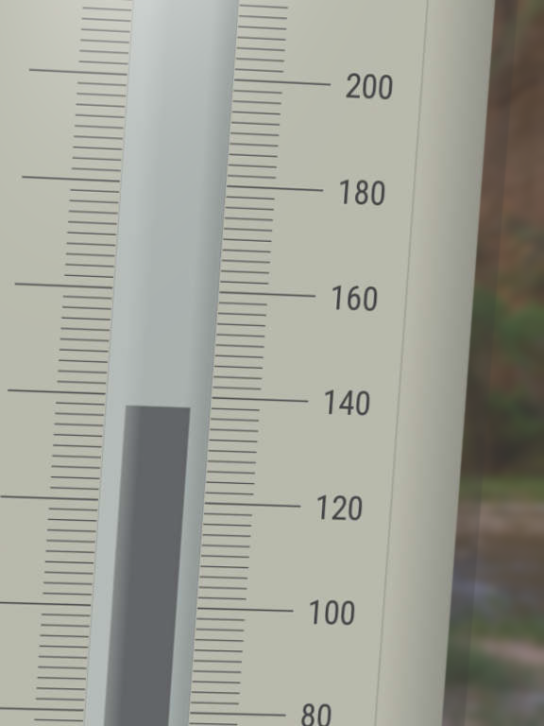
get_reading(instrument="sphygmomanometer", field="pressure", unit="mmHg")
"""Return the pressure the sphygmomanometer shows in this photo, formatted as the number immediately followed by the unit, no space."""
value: 138mmHg
